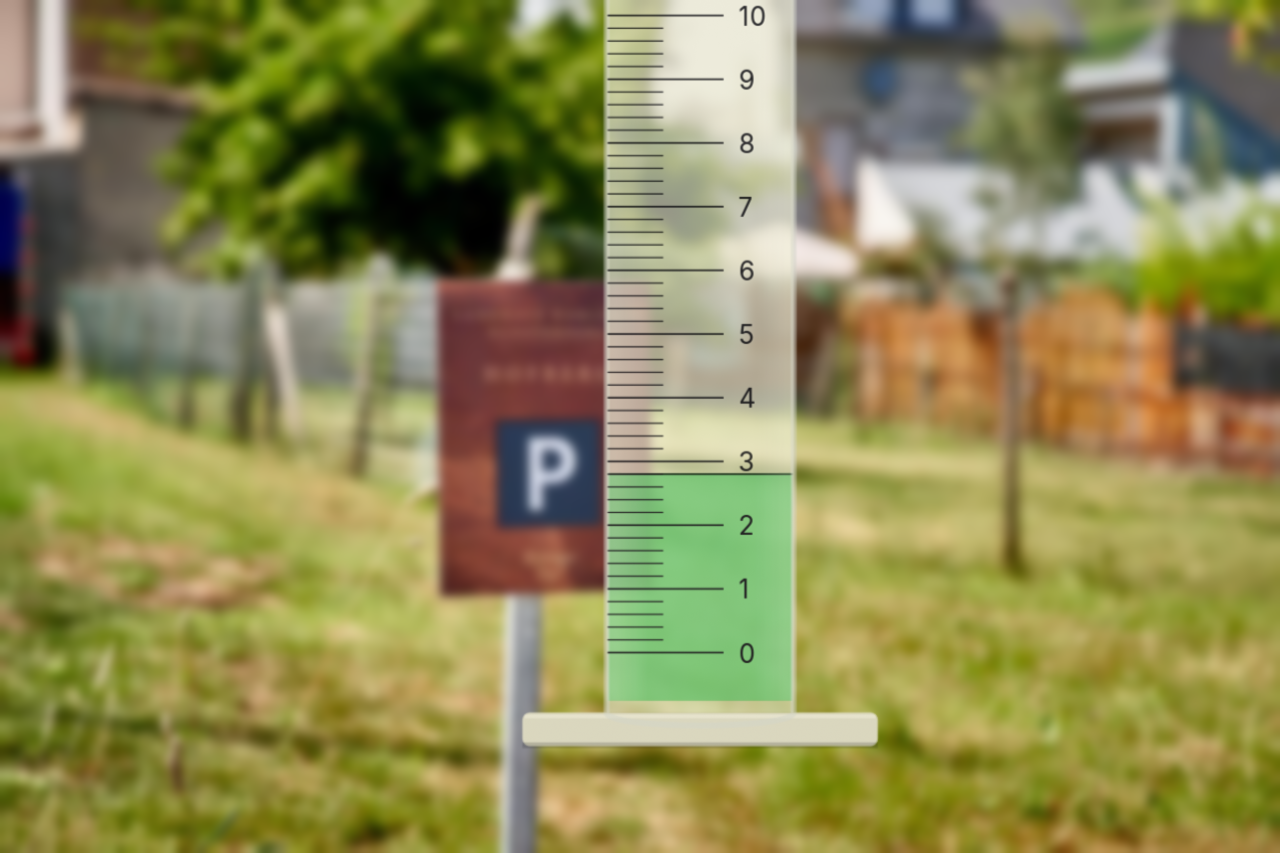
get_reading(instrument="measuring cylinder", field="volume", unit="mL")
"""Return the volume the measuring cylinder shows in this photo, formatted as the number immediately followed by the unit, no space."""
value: 2.8mL
